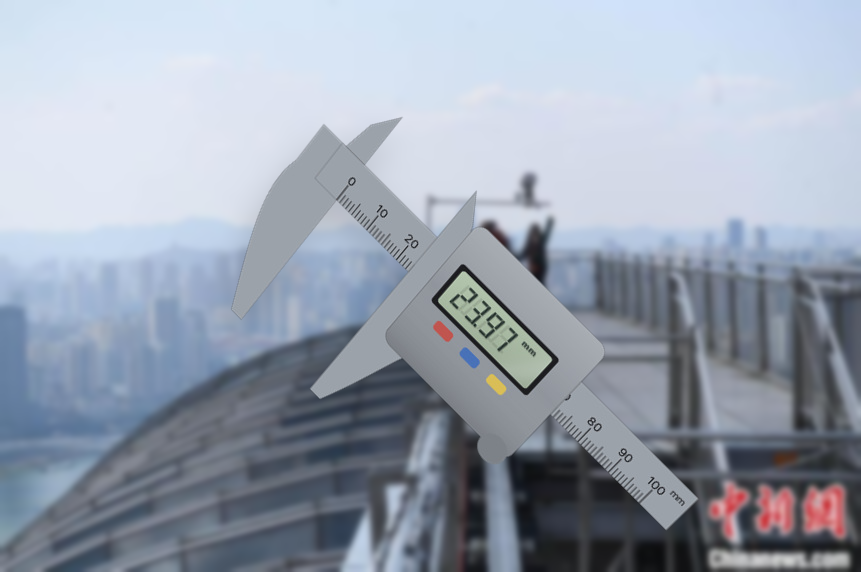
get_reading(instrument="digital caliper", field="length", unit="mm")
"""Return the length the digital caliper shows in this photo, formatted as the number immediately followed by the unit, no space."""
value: 23.97mm
